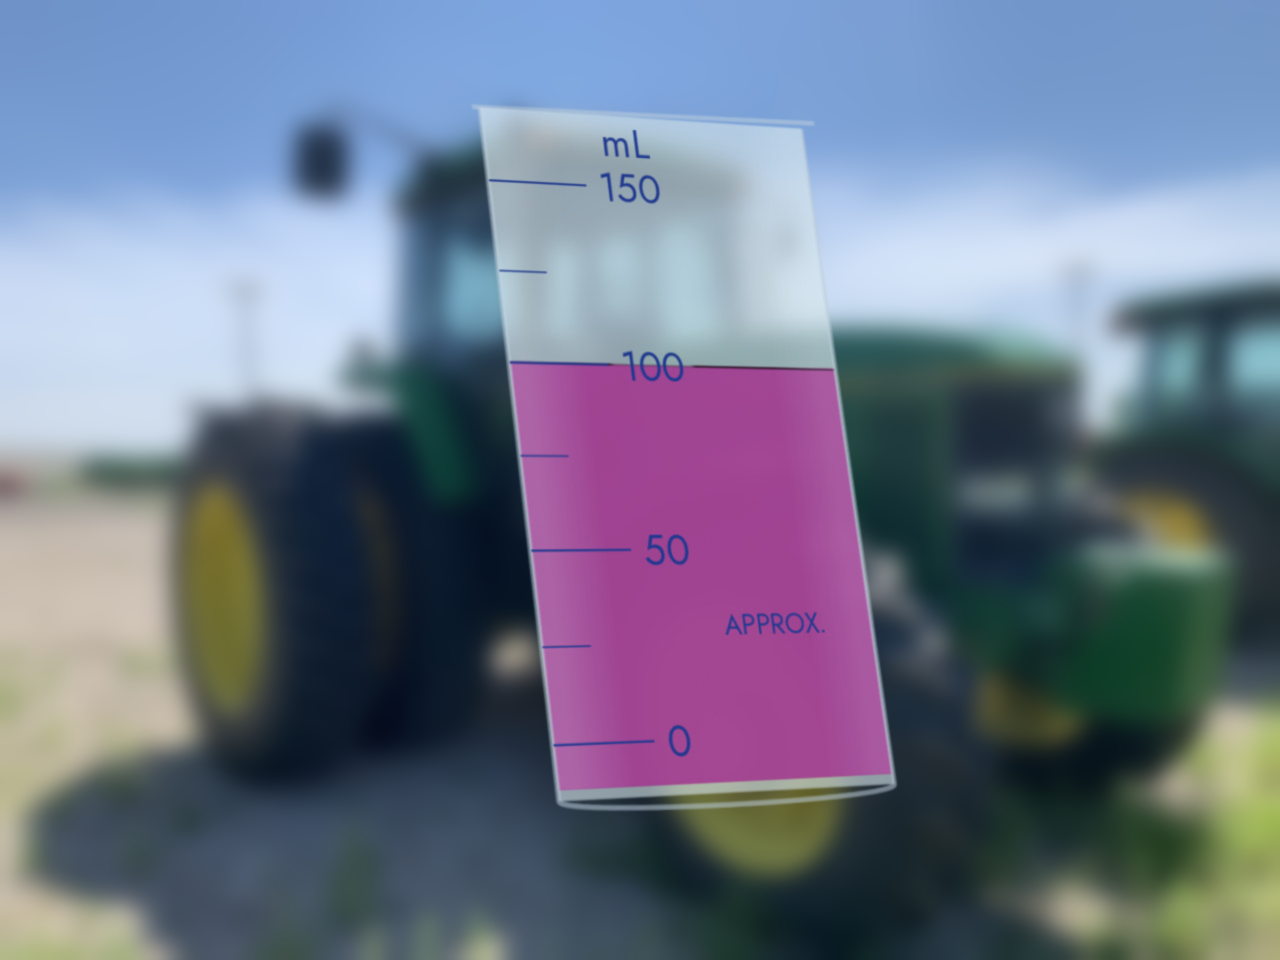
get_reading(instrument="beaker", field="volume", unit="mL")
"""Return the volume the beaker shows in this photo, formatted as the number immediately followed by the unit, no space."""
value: 100mL
